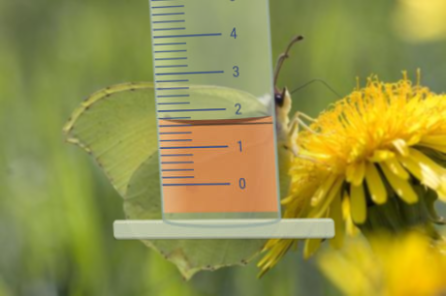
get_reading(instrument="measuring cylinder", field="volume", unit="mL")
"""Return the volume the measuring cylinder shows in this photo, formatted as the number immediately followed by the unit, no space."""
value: 1.6mL
